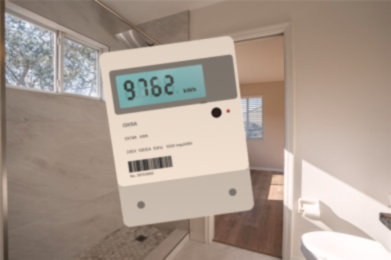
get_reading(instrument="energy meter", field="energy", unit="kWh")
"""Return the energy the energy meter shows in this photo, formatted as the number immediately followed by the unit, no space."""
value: 9762kWh
